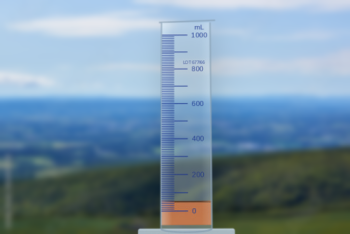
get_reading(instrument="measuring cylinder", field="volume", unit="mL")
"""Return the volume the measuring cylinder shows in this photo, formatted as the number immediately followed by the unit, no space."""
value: 50mL
